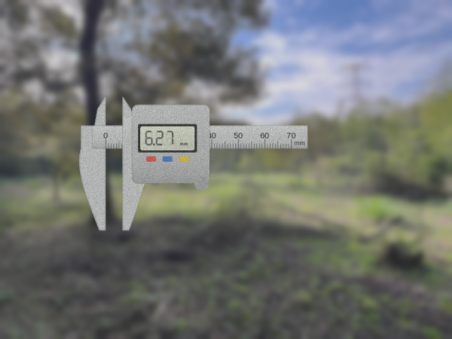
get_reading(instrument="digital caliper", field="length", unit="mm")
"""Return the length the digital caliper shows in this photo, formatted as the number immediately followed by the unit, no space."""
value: 6.27mm
